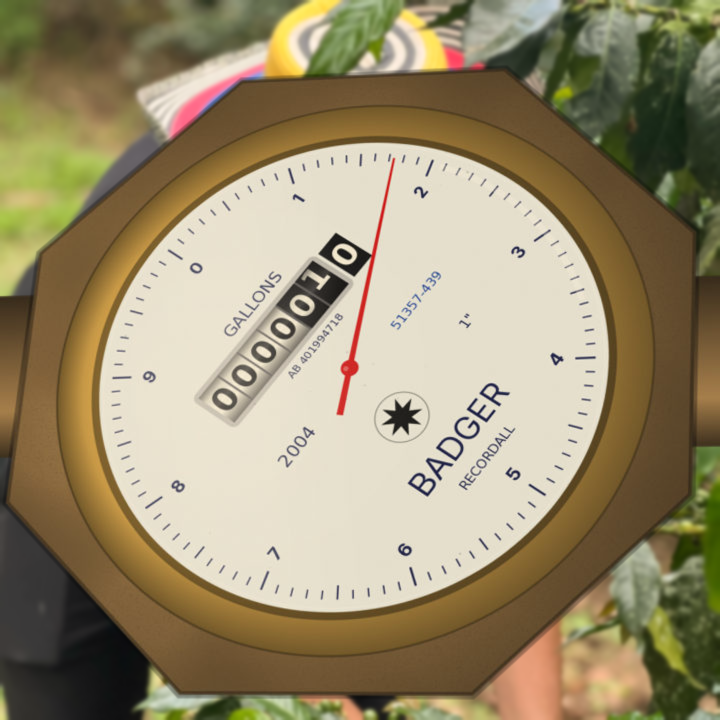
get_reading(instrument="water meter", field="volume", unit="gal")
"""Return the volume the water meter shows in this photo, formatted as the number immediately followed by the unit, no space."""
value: 11.7gal
